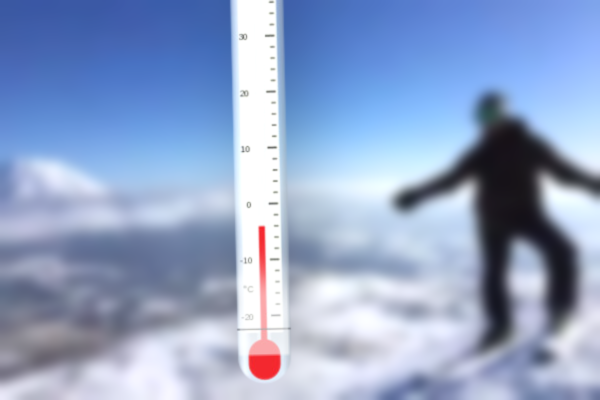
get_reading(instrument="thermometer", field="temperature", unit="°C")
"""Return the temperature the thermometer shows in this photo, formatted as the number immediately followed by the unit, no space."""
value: -4°C
